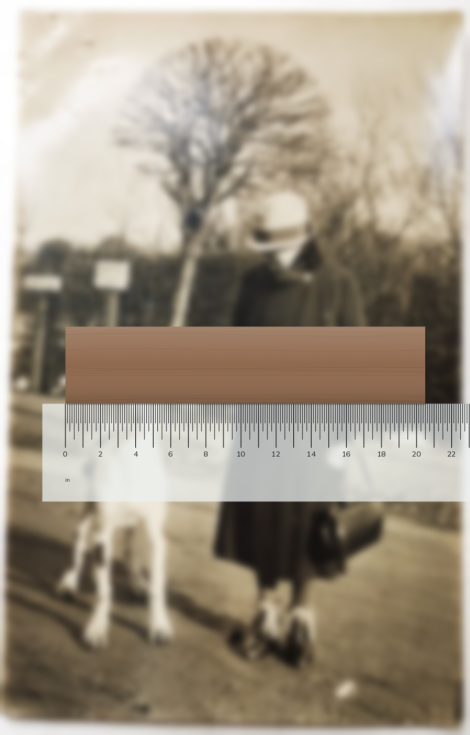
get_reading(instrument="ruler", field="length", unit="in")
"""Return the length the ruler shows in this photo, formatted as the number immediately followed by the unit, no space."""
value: 20.5in
